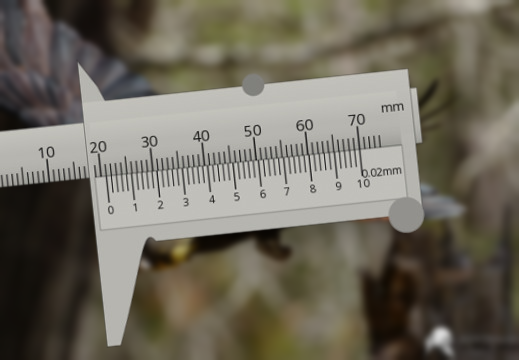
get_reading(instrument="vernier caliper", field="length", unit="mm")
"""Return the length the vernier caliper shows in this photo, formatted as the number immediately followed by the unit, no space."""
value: 21.0mm
